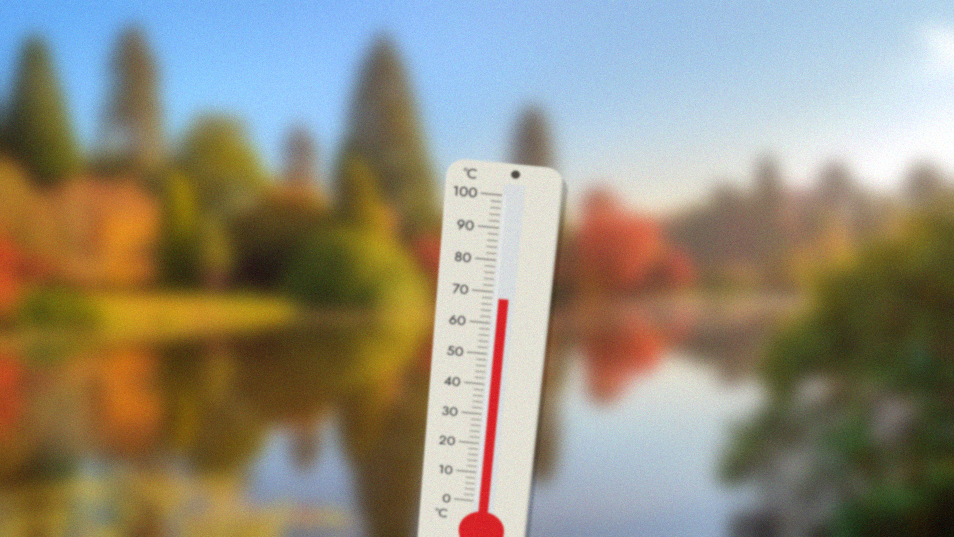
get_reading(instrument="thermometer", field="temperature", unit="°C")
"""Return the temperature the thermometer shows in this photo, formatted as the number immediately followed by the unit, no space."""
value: 68°C
